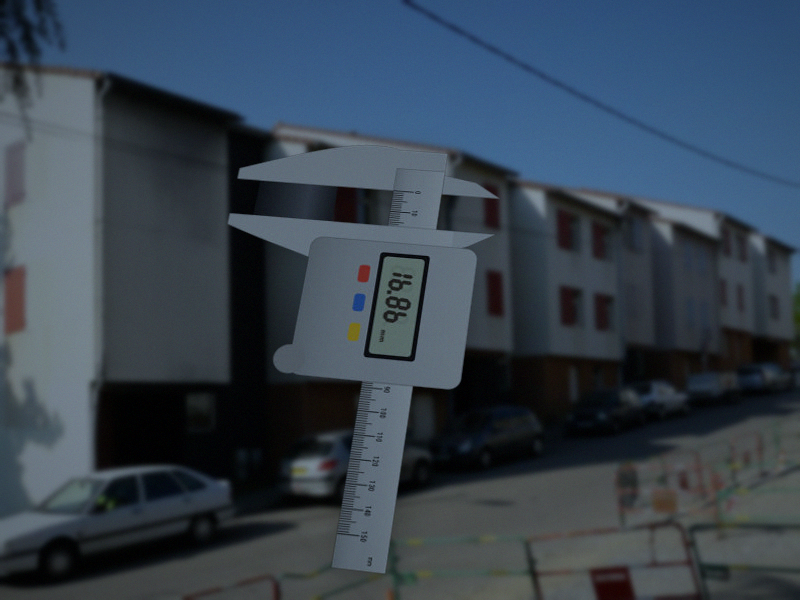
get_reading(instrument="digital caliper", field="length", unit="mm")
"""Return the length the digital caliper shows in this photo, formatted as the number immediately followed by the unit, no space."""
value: 16.86mm
